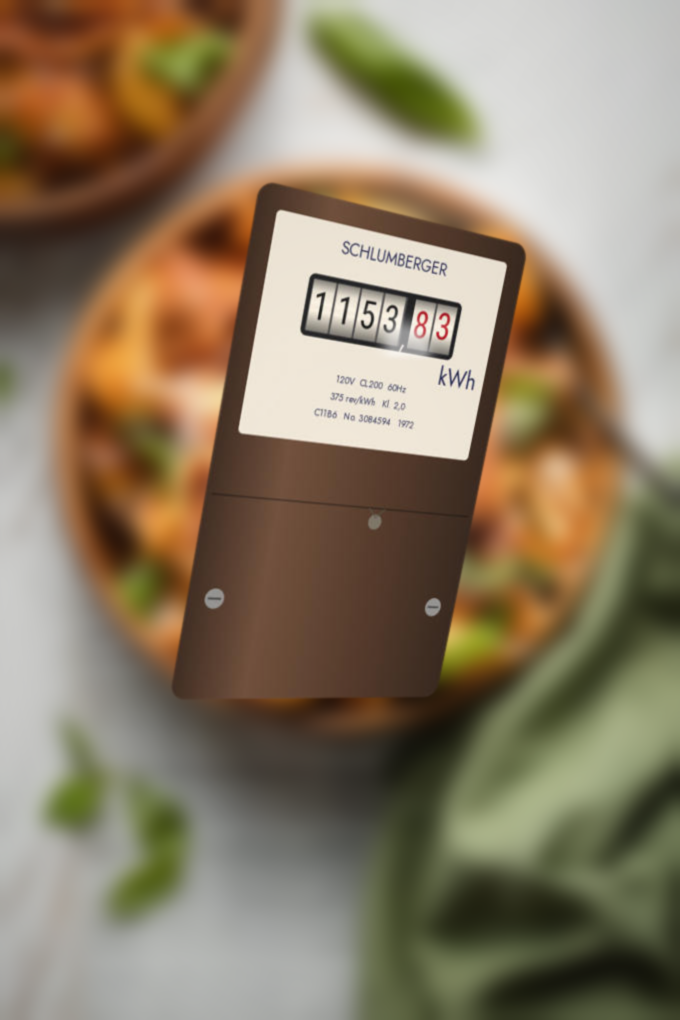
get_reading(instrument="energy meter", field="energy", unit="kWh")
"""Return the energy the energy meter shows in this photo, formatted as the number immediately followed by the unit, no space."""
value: 1153.83kWh
